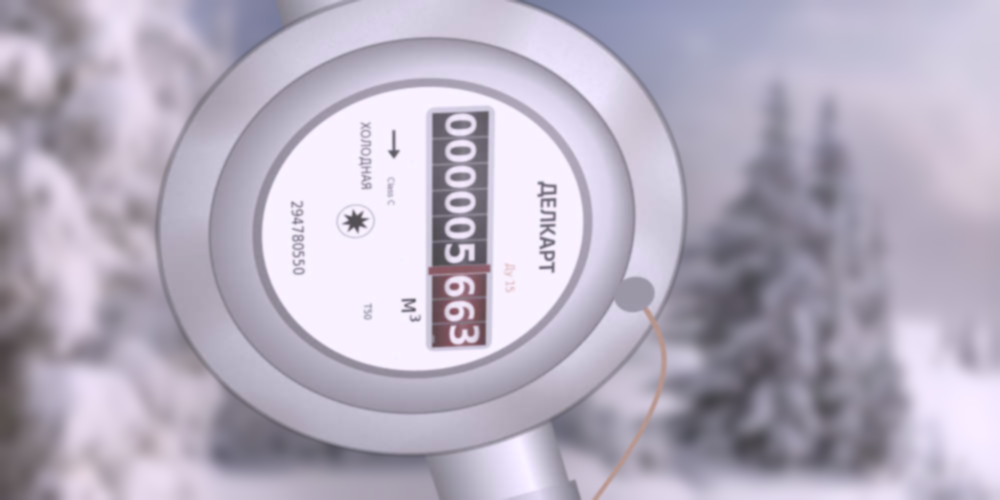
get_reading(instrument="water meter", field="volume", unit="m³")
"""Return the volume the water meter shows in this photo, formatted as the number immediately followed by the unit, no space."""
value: 5.663m³
